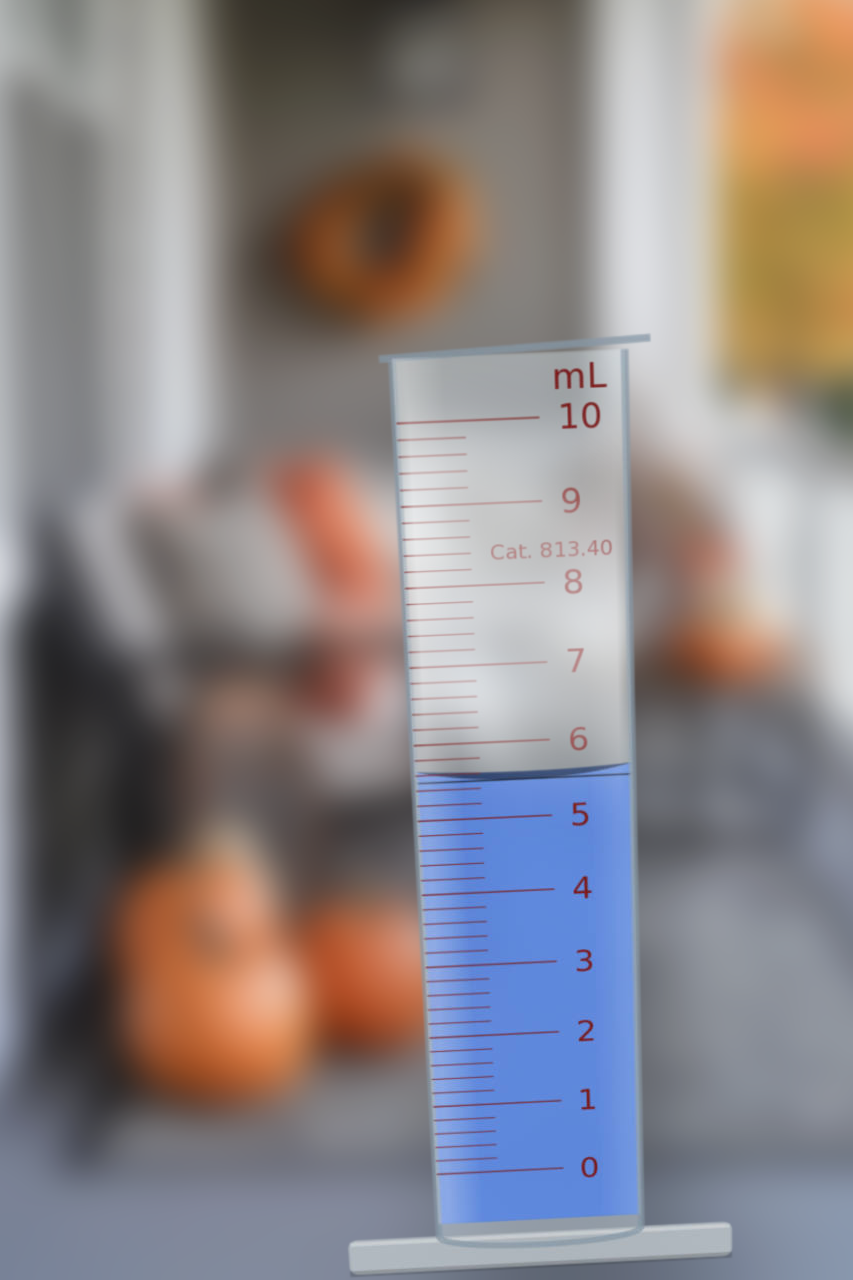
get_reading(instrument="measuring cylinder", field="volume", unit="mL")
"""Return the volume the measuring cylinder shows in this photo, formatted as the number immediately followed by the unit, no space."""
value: 5.5mL
